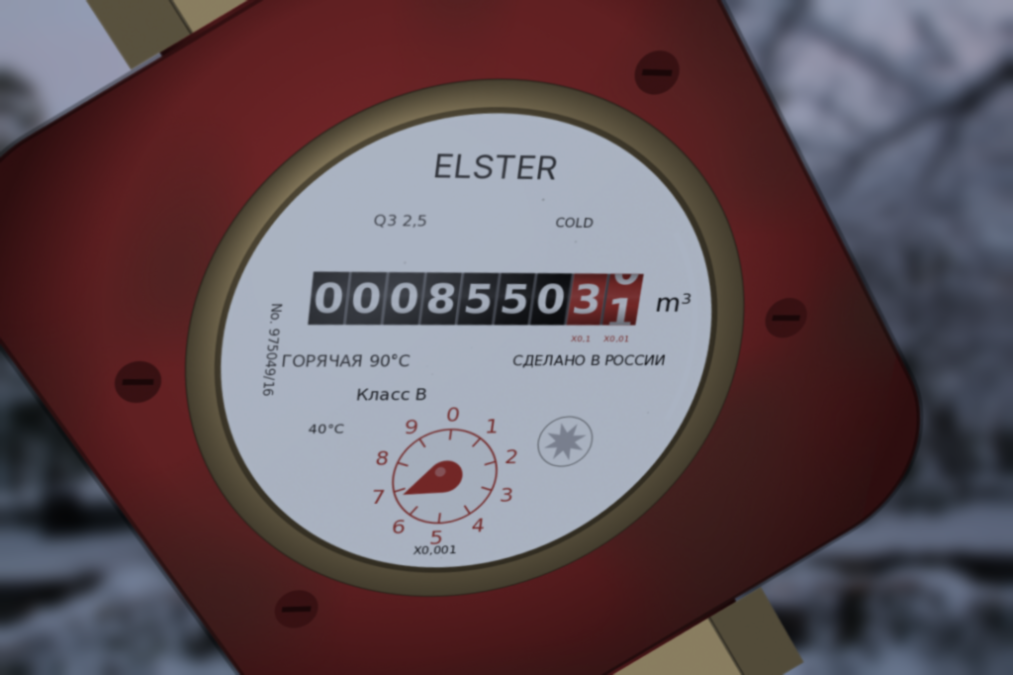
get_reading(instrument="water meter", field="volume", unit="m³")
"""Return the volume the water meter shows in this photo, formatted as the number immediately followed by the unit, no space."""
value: 8550.306m³
